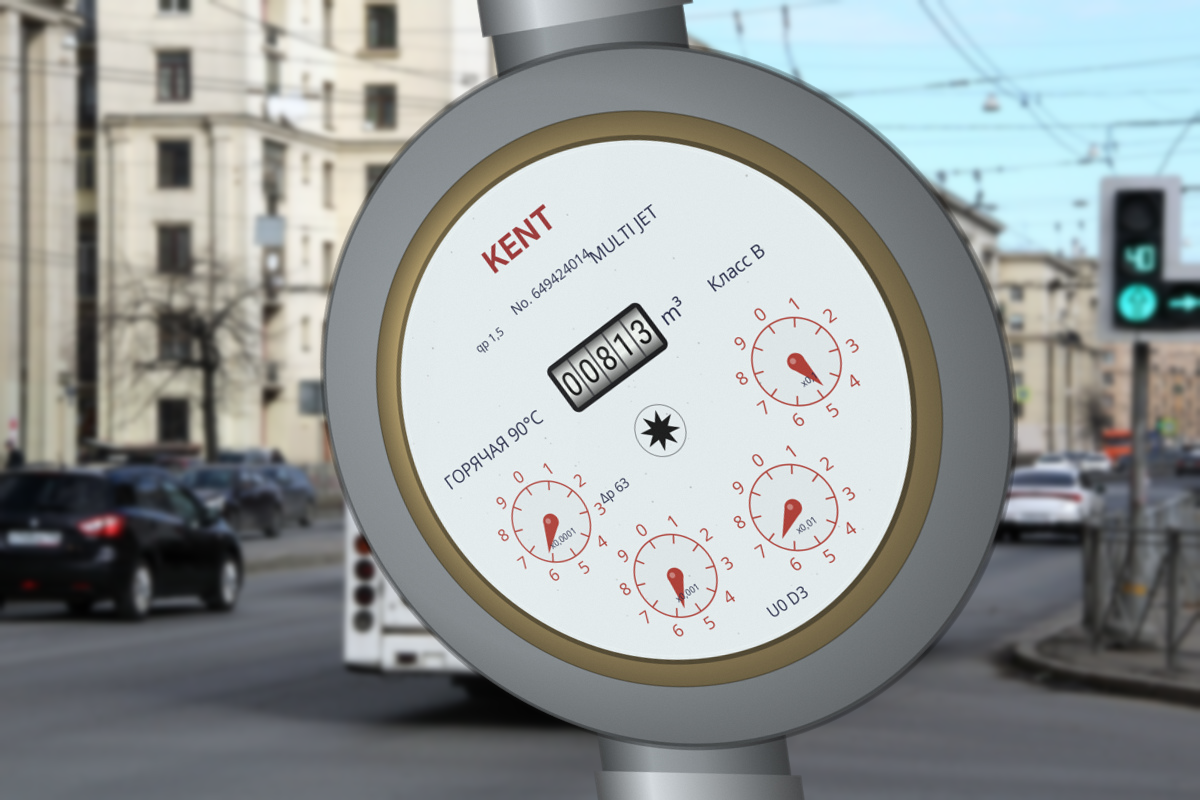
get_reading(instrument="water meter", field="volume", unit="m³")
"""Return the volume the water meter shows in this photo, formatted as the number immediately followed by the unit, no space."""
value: 813.4656m³
